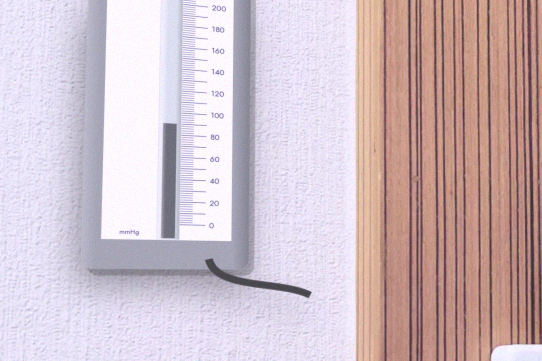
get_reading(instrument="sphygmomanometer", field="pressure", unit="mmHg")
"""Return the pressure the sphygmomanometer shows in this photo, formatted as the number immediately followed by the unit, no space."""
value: 90mmHg
